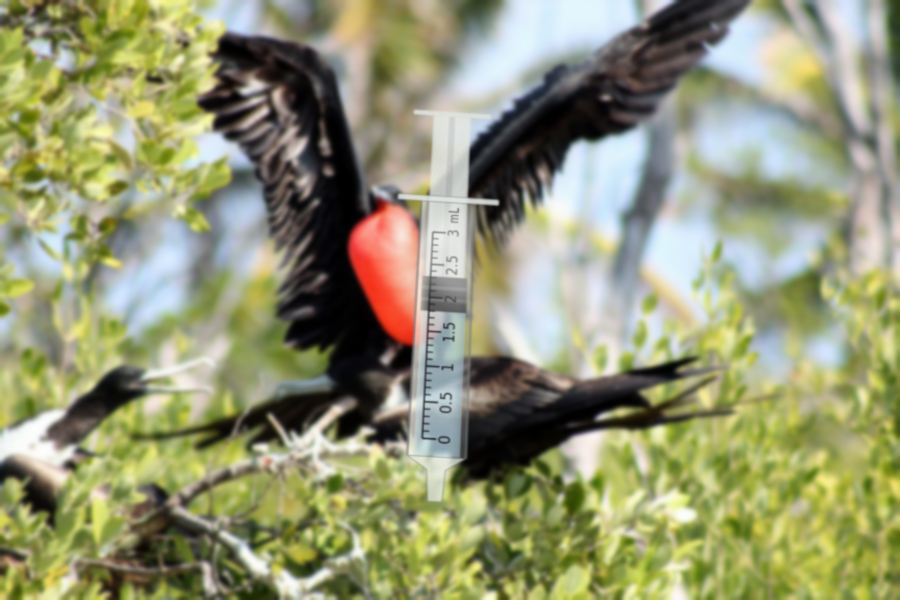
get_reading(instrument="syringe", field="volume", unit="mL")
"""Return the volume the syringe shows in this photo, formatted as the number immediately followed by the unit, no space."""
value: 1.8mL
